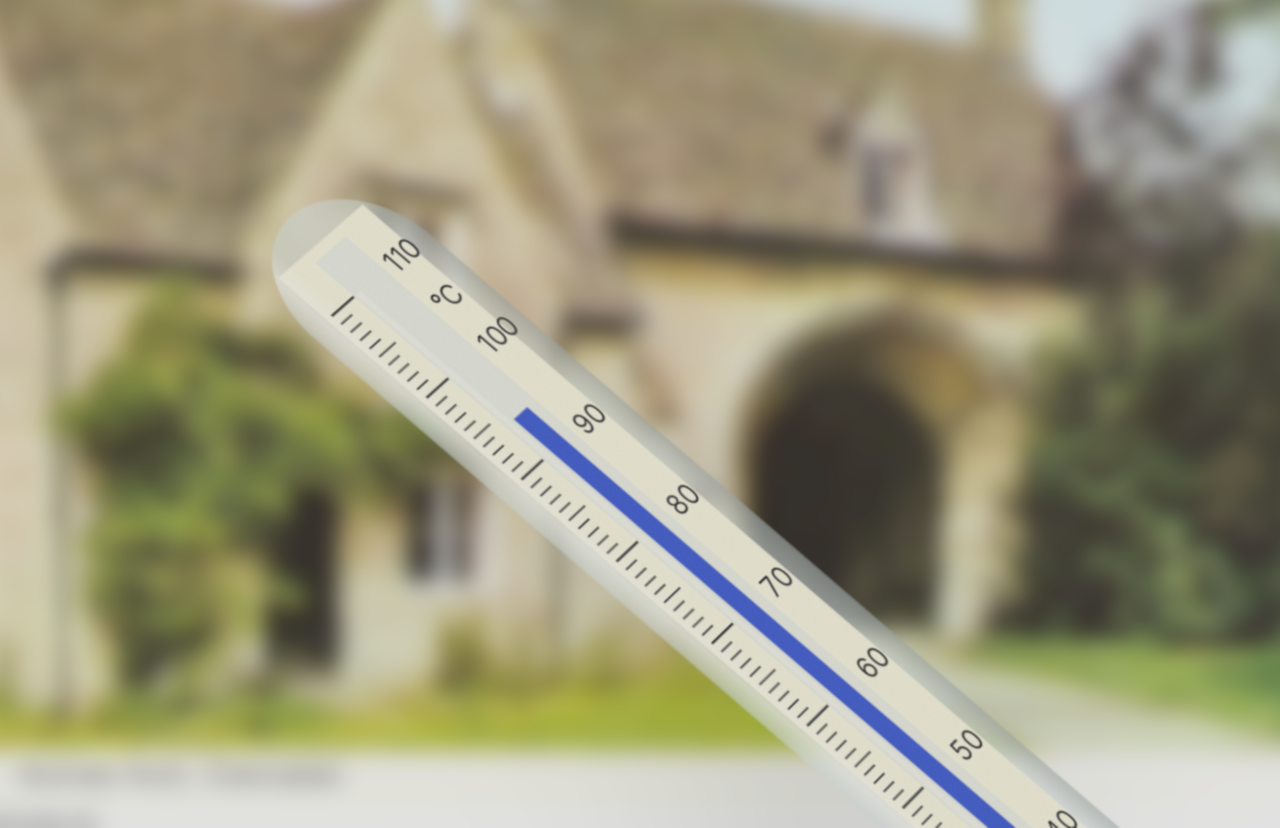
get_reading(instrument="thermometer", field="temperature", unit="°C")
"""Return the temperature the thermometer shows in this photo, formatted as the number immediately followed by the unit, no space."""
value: 94°C
